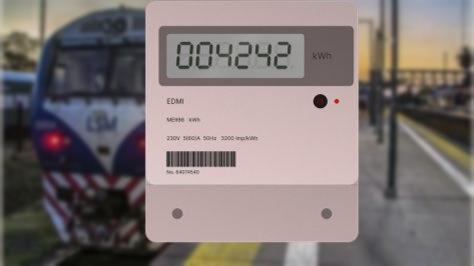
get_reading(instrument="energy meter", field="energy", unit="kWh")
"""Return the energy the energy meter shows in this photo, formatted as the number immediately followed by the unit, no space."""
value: 4242kWh
